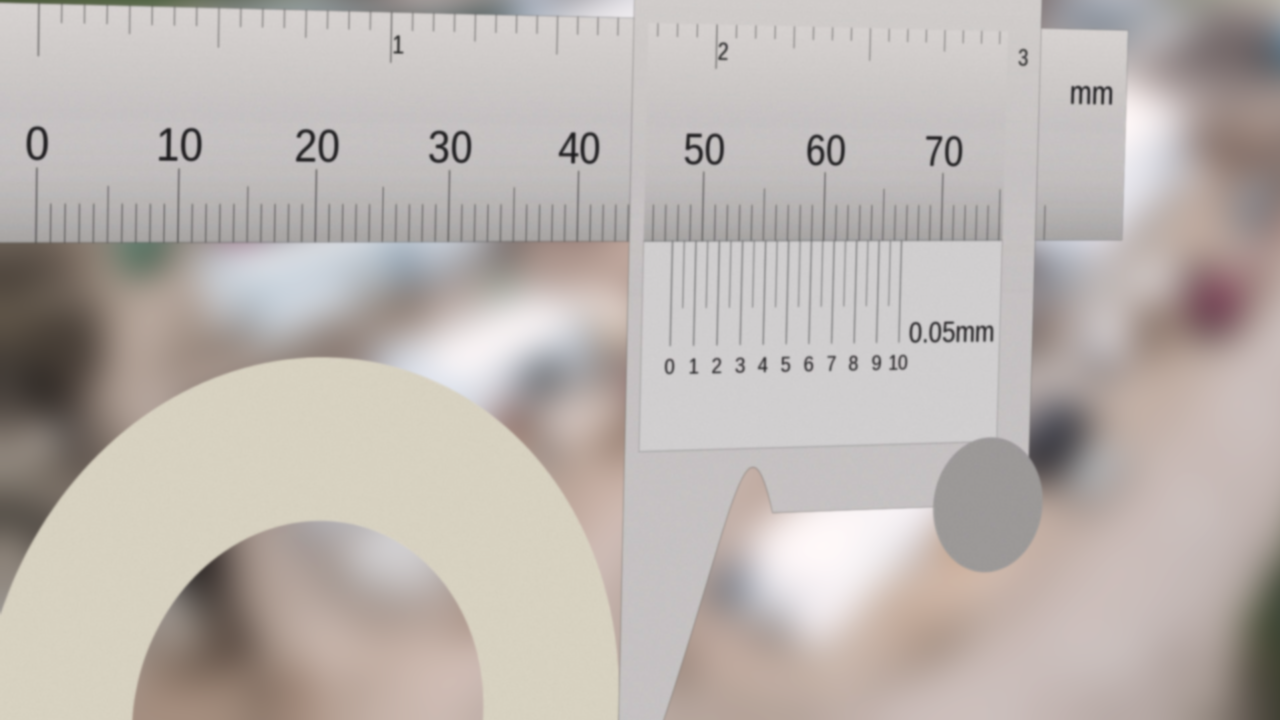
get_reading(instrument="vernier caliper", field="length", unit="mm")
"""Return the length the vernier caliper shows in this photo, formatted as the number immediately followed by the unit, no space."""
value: 47.6mm
